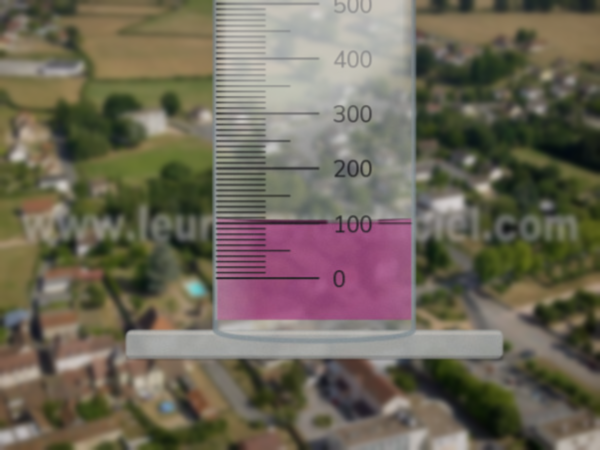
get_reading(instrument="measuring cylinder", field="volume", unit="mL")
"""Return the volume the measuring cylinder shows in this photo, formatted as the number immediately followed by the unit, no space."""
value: 100mL
